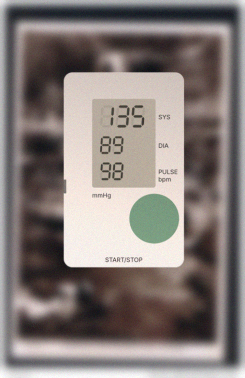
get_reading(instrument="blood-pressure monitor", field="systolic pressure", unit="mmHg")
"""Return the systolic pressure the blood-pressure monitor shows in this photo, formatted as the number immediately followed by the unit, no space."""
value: 135mmHg
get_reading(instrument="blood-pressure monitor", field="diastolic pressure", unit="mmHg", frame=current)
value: 89mmHg
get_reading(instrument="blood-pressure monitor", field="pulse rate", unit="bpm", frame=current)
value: 98bpm
